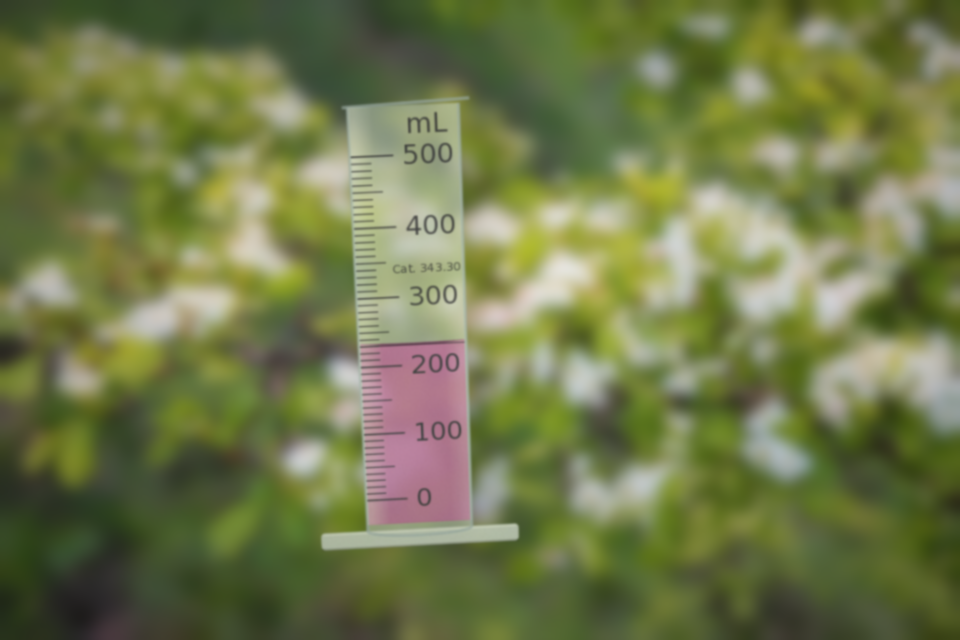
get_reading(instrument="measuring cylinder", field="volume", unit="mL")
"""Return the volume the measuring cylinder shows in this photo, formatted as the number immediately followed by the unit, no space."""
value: 230mL
